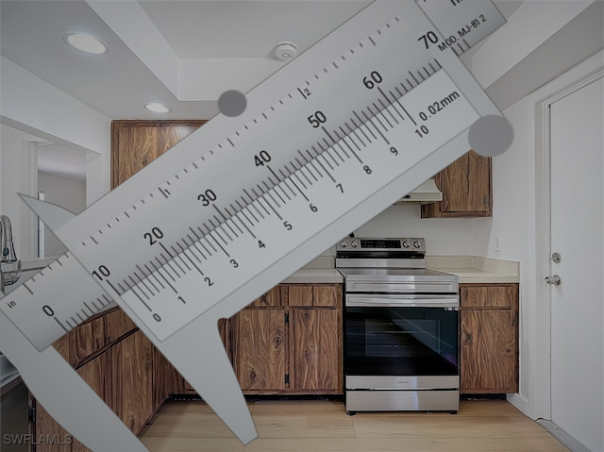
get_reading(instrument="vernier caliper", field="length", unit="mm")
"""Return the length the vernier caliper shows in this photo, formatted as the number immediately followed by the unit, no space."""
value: 12.0mm
